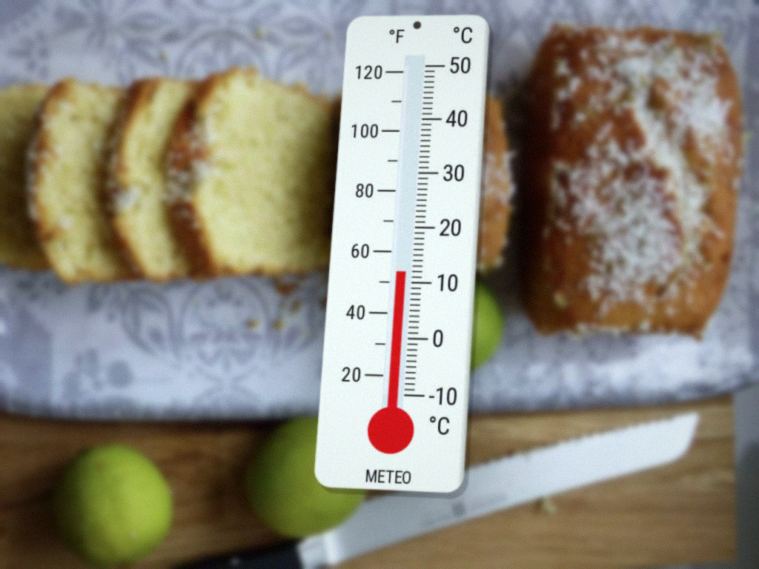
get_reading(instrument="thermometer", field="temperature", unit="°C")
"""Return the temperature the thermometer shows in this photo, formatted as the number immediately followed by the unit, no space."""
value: 12°C
